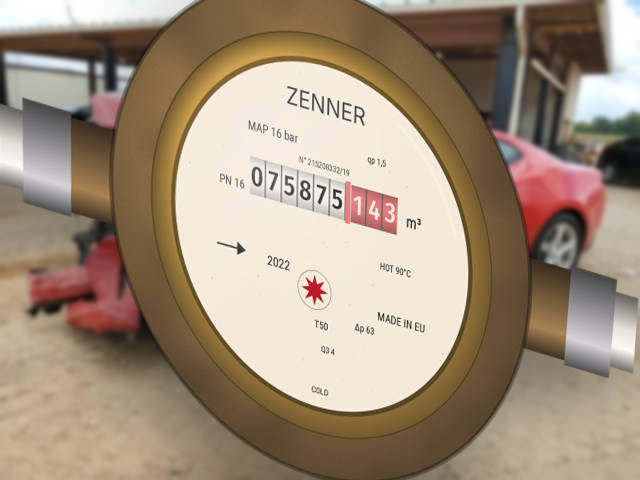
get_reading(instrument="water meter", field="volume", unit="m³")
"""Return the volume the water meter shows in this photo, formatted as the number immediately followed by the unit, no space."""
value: 75875.143m³
